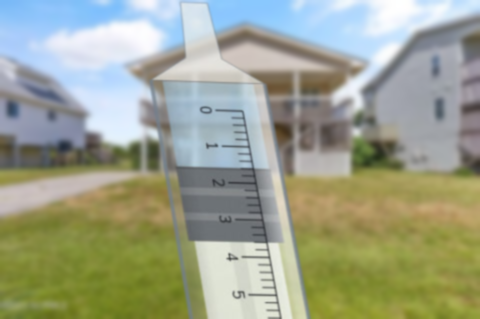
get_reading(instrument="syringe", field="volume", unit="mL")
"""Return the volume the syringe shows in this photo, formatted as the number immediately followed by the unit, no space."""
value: 1.6mL
